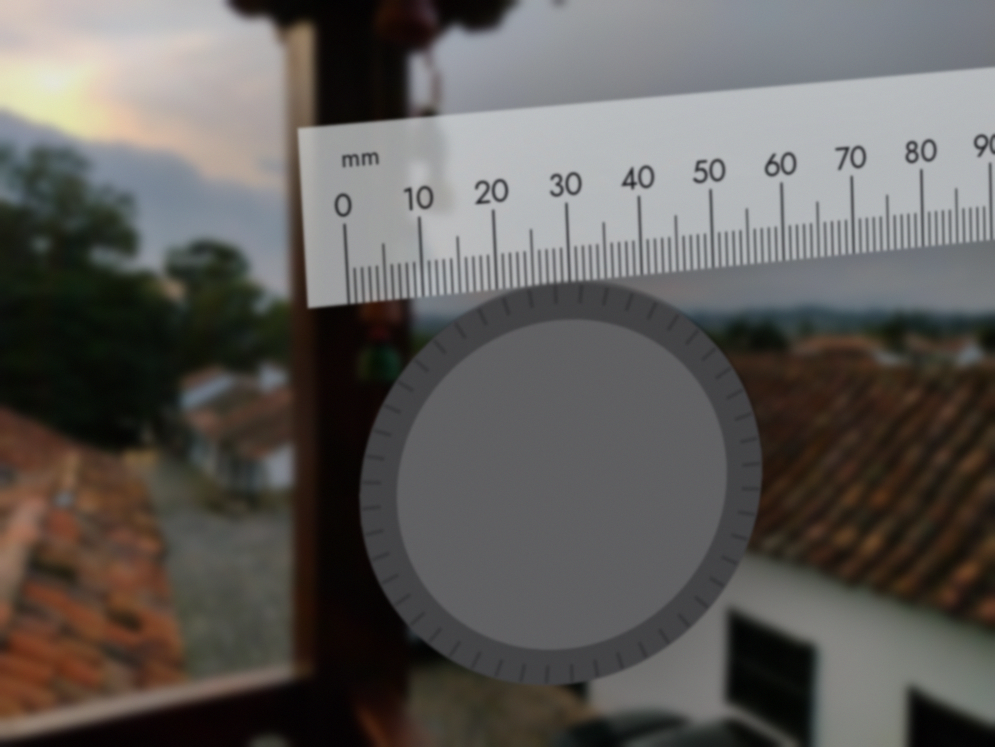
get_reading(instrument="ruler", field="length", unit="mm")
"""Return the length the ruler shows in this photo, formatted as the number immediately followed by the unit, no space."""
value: 56mm
